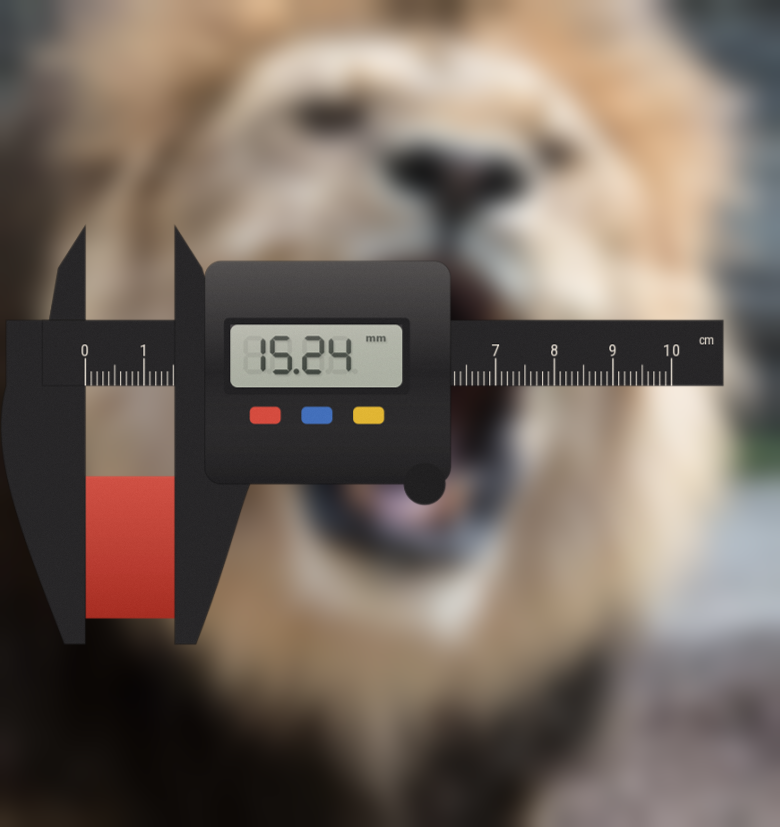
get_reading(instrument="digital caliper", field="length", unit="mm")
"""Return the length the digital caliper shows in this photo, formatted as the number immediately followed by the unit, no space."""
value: 15.24mm
